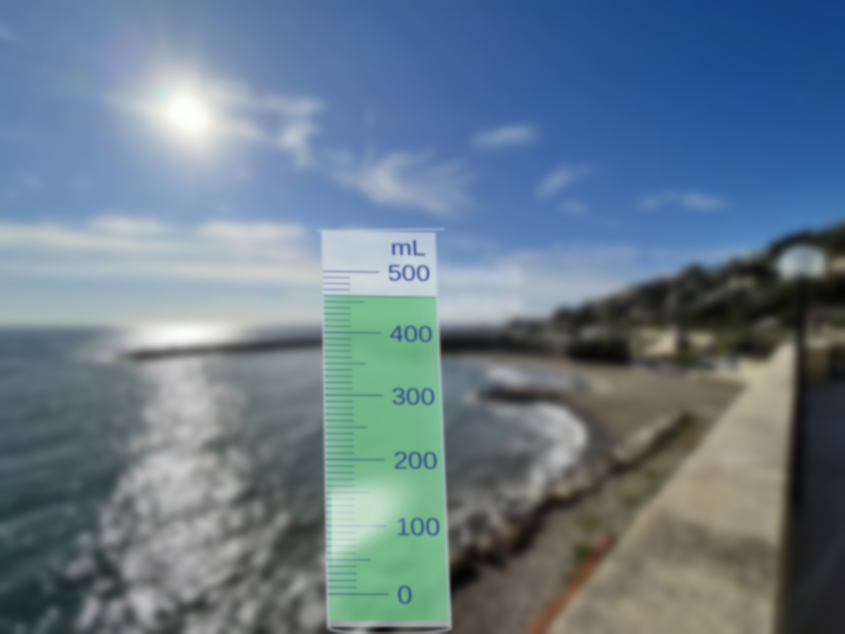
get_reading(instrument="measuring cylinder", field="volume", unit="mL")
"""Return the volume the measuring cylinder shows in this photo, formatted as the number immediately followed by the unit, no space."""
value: 460mL
